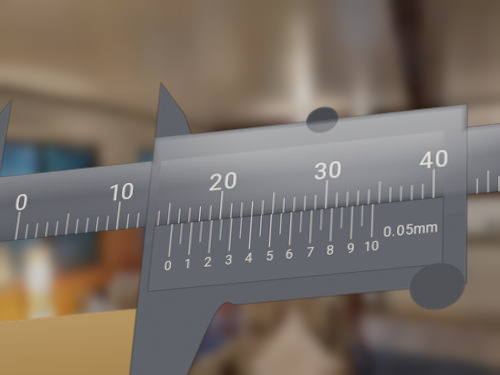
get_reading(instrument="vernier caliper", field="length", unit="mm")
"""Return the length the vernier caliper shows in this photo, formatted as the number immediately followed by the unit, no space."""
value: 15.4mm
